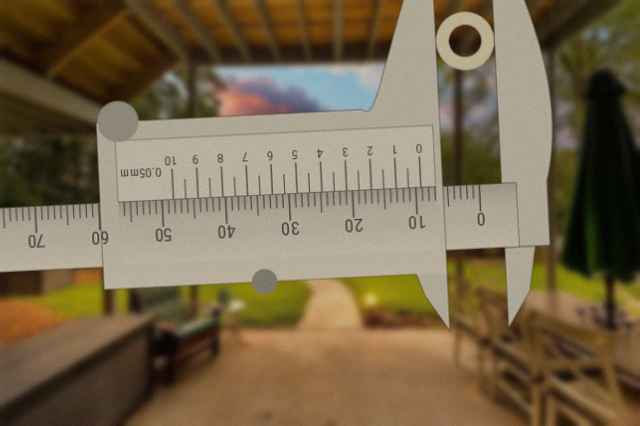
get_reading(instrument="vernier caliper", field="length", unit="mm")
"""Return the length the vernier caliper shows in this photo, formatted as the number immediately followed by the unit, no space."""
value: 9.2mm
